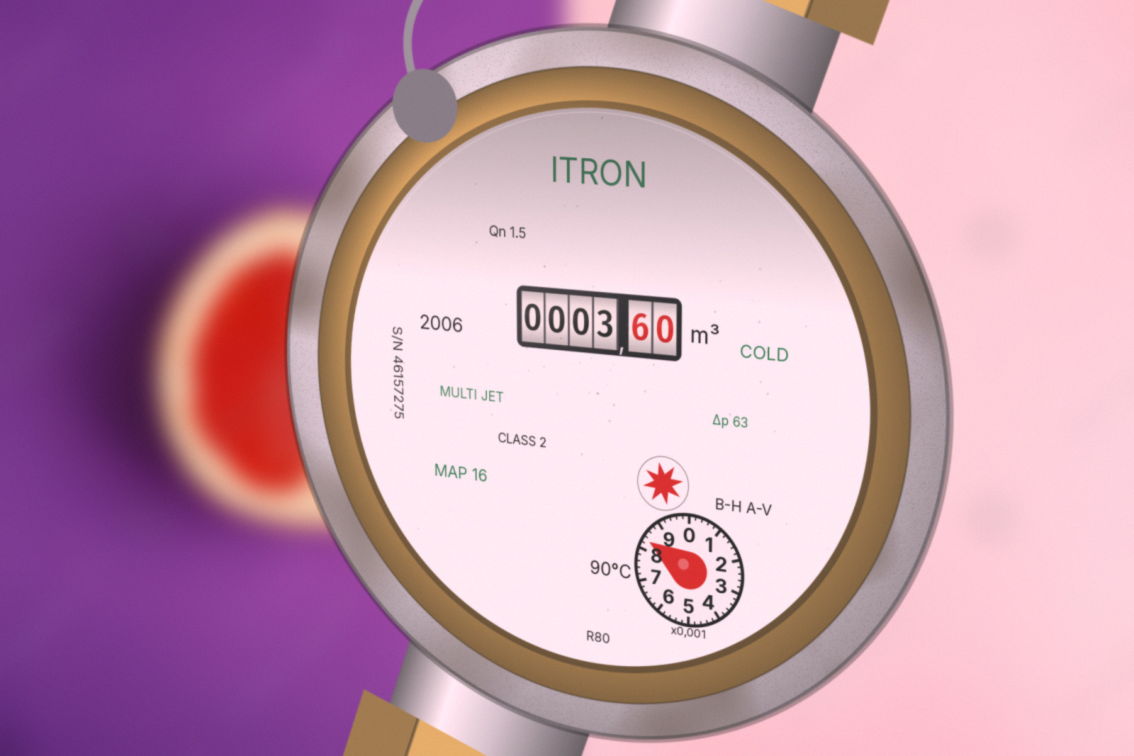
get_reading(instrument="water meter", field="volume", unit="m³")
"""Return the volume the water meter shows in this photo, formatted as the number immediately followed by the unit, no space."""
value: 3.608m³
